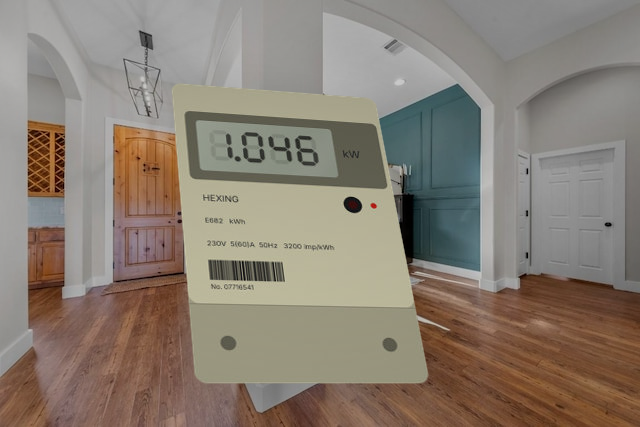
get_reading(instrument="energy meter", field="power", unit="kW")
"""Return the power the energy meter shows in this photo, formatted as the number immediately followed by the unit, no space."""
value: 1.046kW
